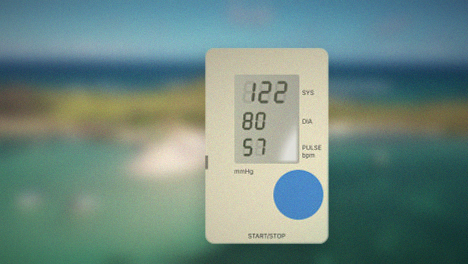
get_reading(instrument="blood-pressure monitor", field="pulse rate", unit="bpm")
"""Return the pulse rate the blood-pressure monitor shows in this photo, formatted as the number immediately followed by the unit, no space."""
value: 57bpm
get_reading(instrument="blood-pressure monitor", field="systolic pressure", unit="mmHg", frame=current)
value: 122mmHg
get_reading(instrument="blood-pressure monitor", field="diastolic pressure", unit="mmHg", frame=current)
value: 80mmHg
